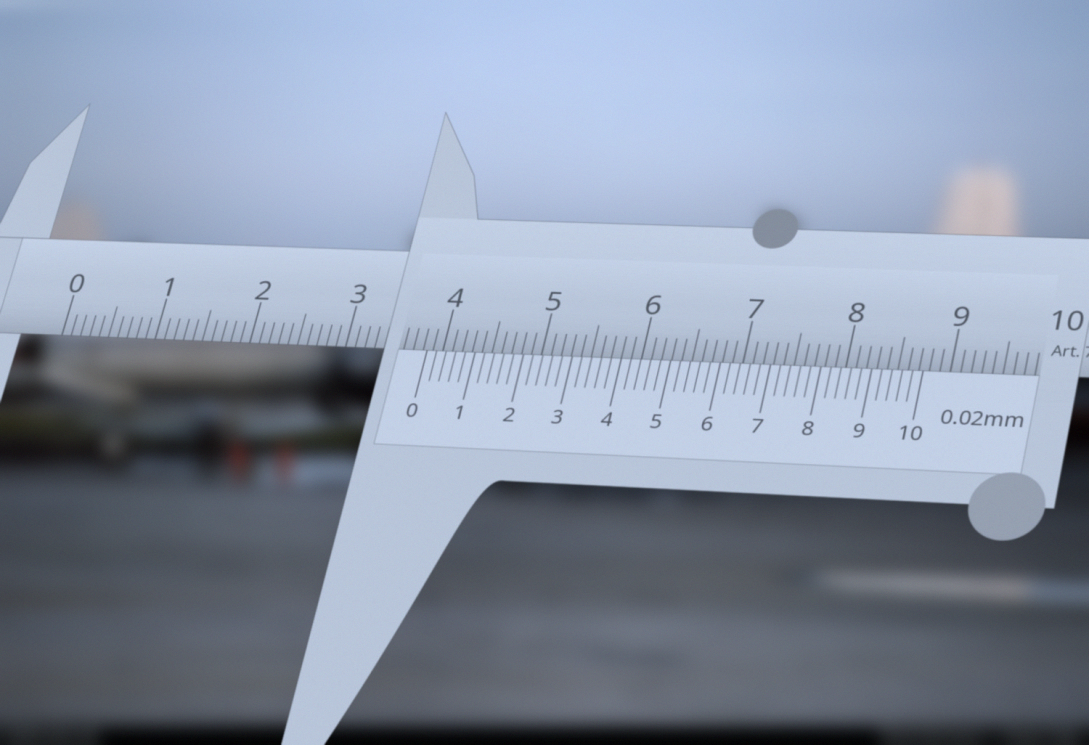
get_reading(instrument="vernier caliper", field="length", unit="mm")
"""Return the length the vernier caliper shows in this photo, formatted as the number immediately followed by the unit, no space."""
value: 38.4mm
